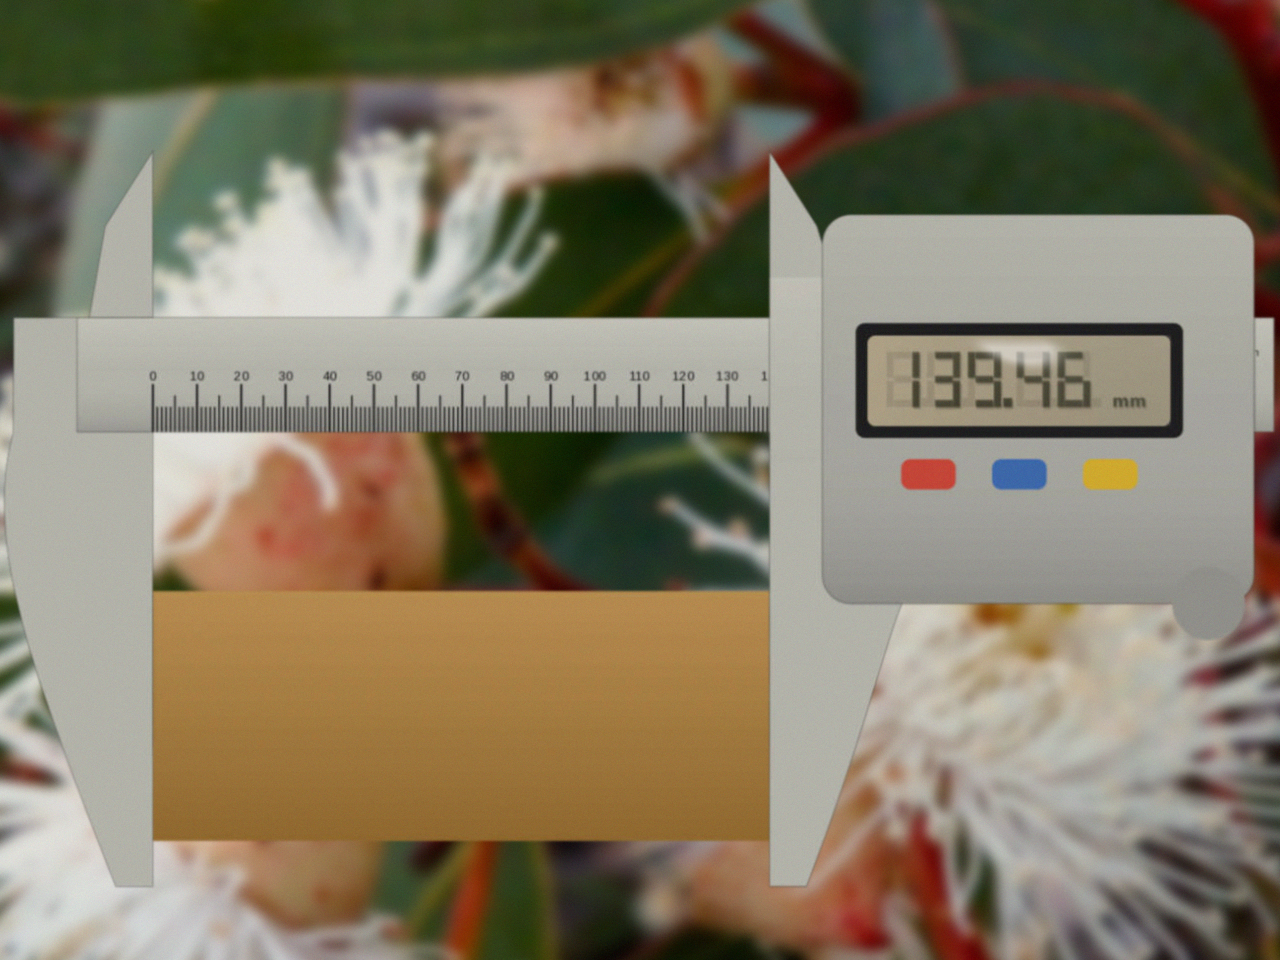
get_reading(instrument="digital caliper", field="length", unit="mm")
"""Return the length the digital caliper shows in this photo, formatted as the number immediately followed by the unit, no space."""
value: 139.46mm
